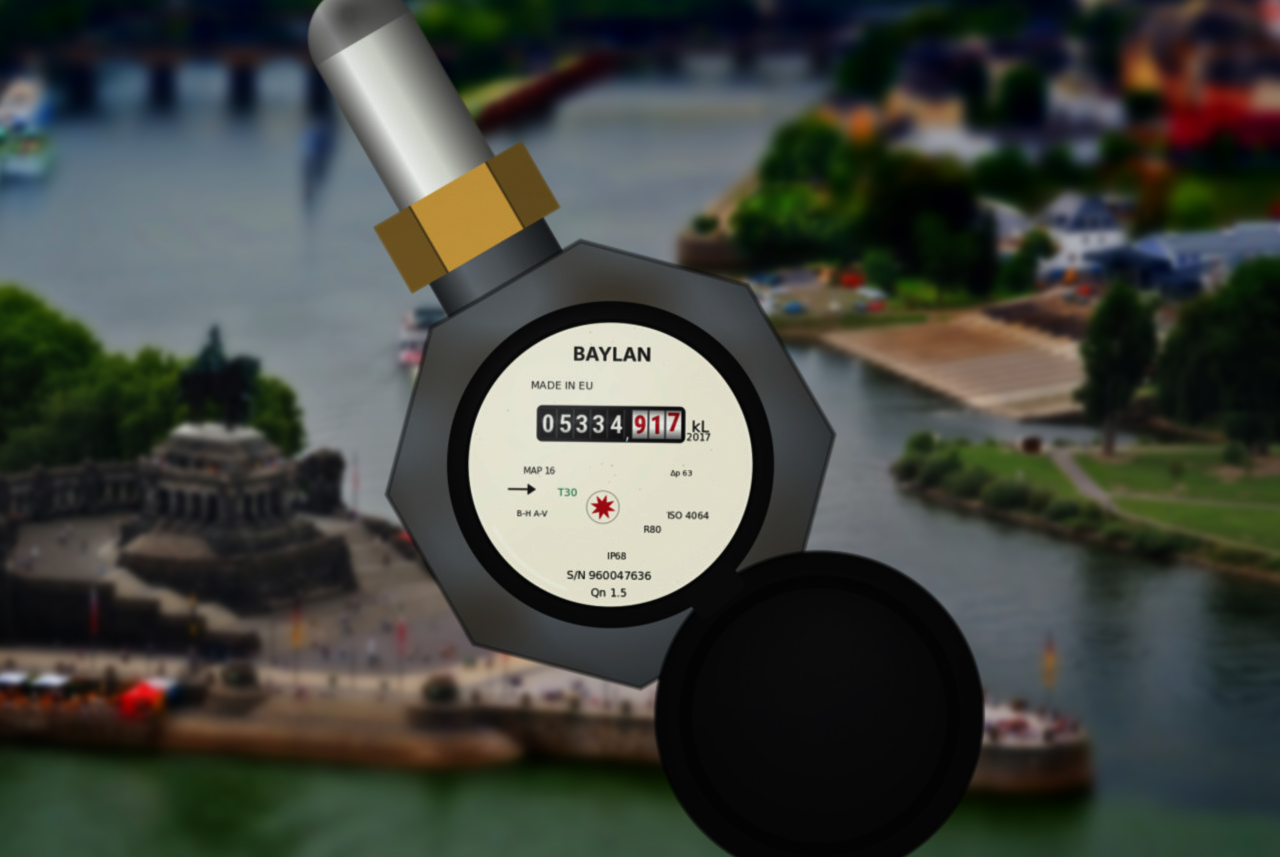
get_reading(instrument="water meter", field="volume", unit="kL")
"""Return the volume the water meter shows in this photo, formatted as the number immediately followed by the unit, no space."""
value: 5334.917kL
